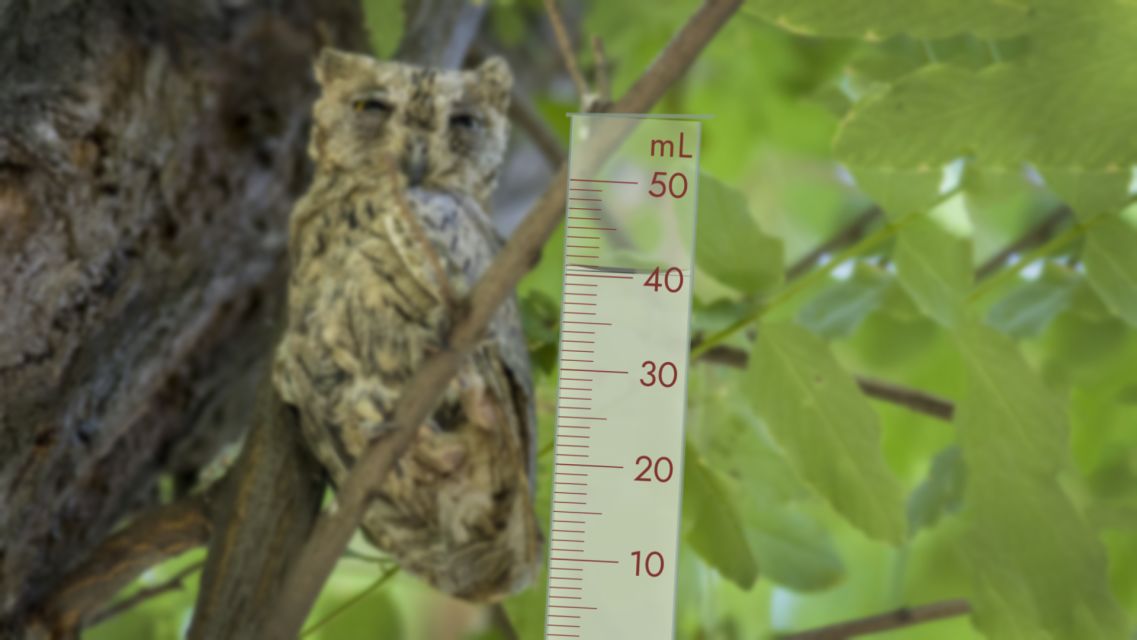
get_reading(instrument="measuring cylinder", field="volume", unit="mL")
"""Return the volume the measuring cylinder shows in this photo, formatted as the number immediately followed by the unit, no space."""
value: 40.5mL
